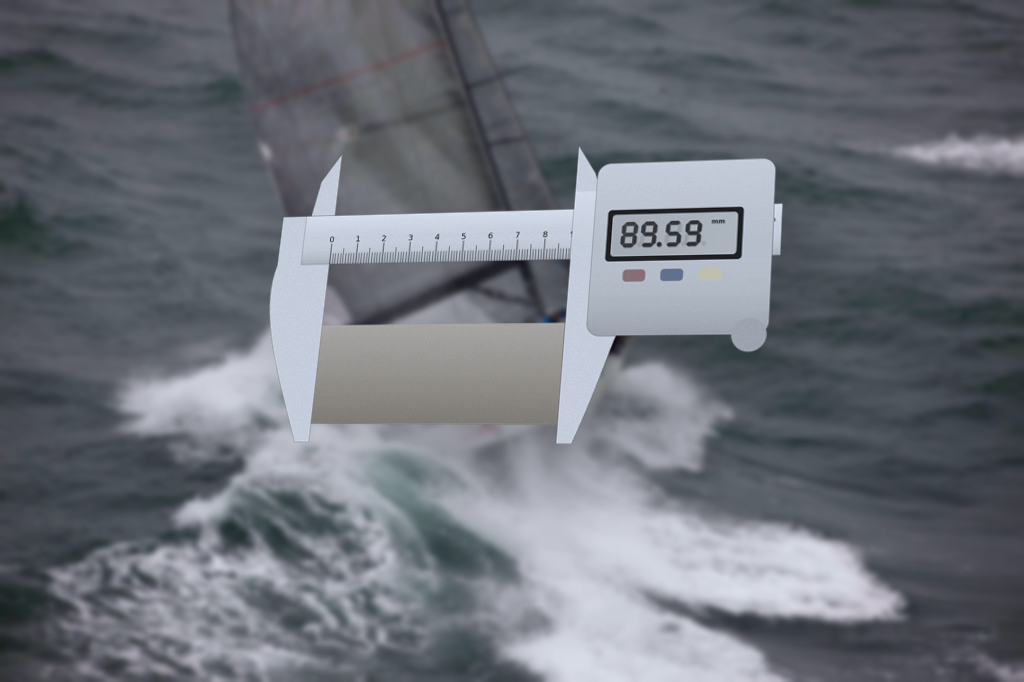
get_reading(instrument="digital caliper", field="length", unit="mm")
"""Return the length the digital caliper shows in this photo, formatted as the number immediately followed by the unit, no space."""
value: 89.59mm
